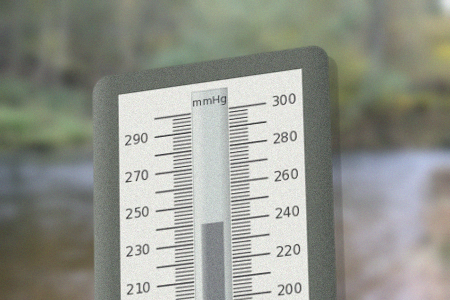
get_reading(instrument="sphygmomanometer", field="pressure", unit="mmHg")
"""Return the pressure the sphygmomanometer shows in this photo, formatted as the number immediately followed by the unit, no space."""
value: 240mmHg
